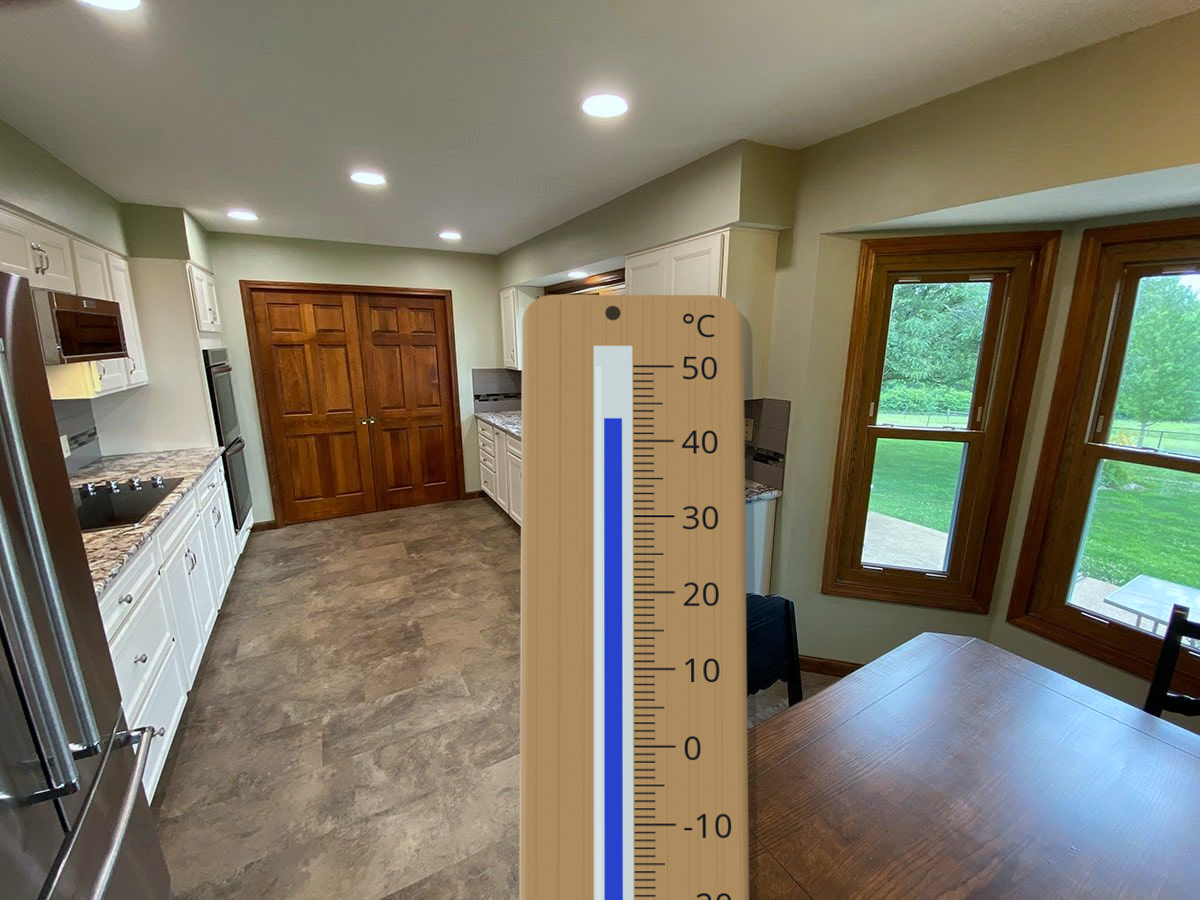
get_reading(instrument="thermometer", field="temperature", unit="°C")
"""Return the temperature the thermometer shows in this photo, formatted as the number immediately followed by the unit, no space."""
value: 43°C
